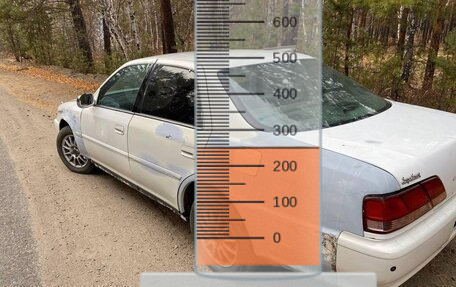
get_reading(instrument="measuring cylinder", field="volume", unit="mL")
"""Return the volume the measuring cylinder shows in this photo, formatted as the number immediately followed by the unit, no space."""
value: 250mL
